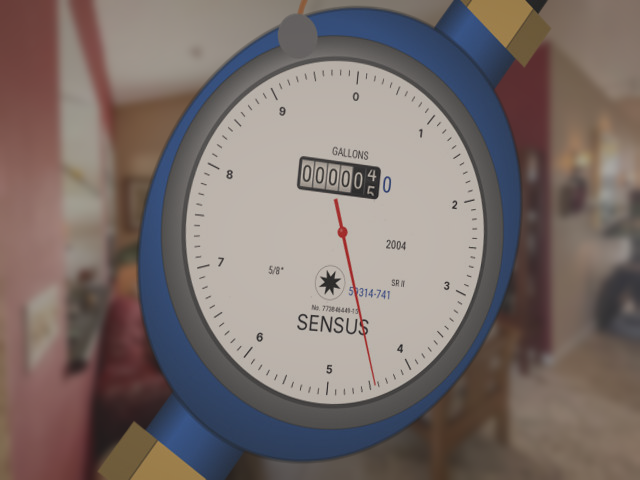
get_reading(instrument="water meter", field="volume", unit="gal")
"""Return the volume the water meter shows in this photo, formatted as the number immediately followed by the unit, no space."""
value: 44.4gal
